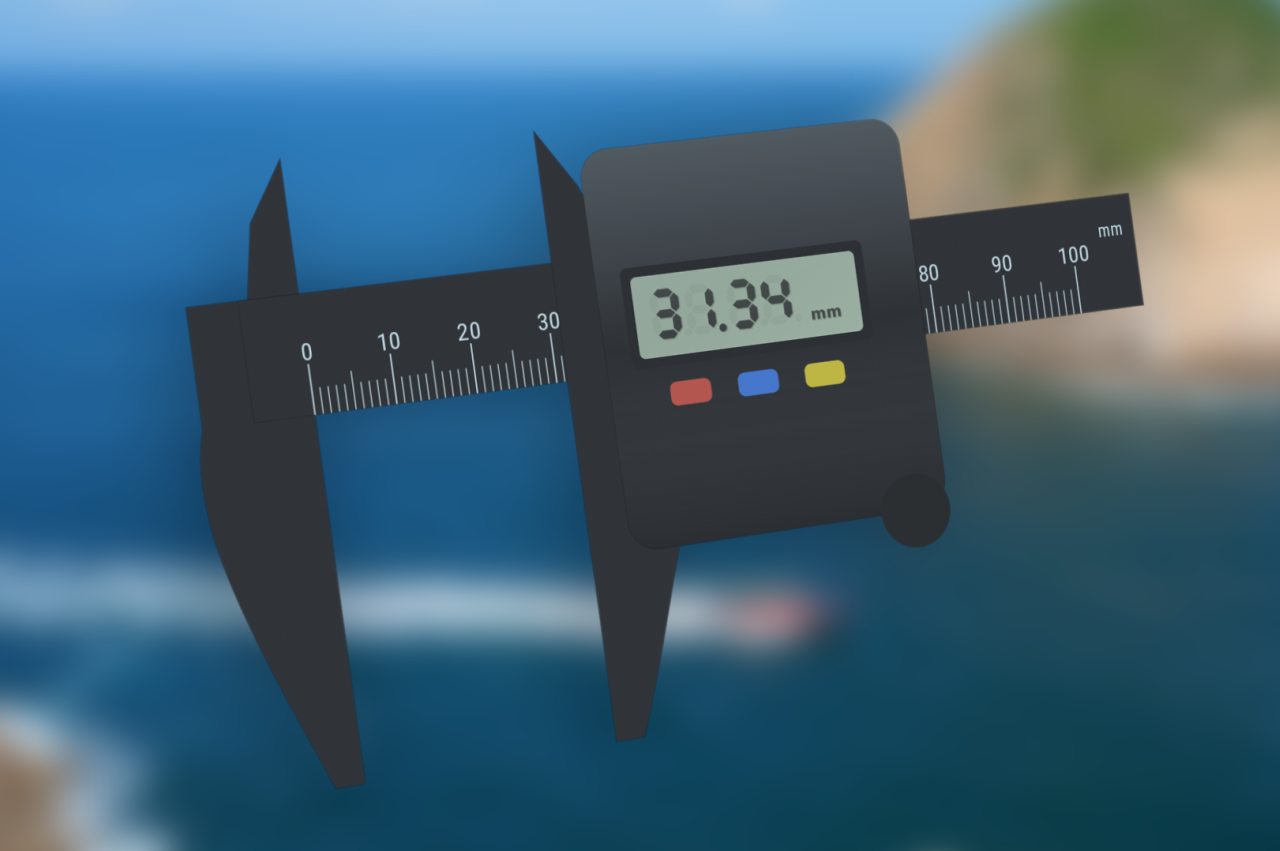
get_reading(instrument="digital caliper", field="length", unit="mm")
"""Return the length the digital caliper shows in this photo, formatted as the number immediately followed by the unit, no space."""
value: 31.34mm
